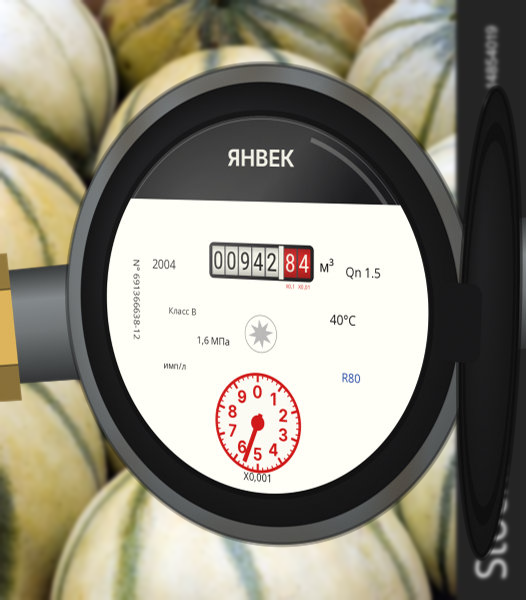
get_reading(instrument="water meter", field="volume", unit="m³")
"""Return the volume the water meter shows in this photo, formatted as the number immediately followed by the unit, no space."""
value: 942.845m³
